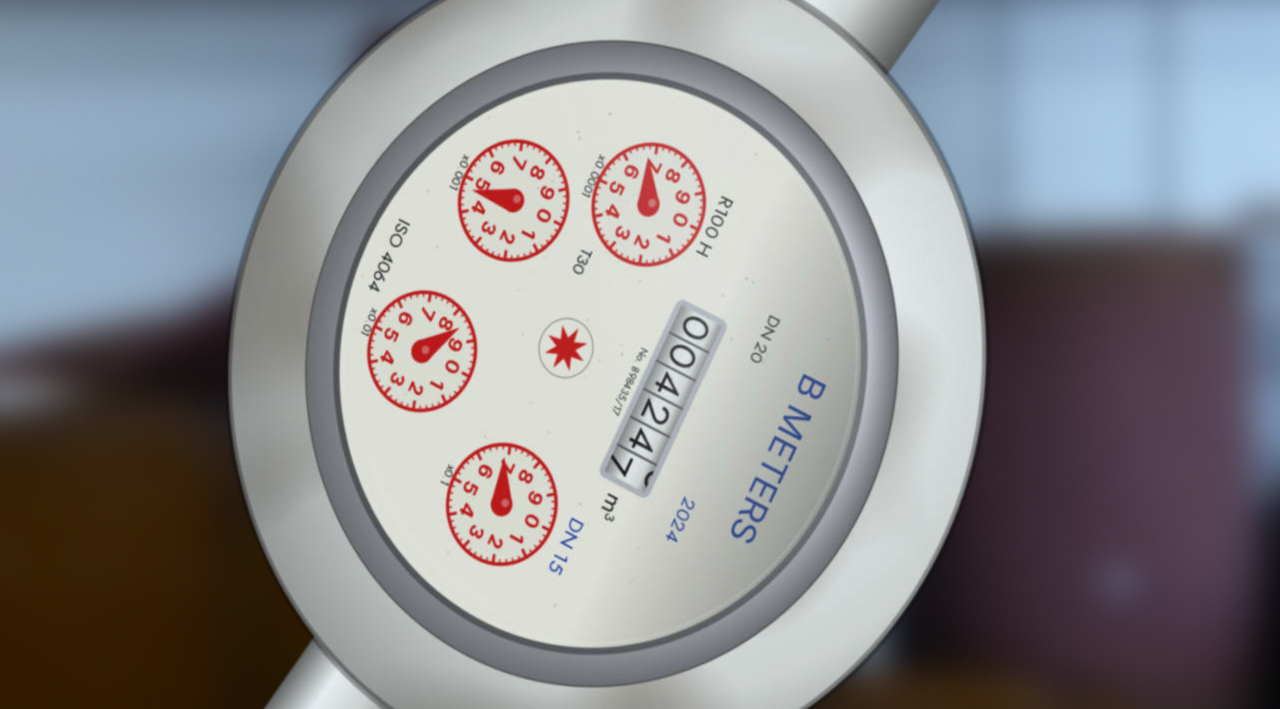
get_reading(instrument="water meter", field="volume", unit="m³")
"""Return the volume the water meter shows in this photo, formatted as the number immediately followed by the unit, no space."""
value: 4246.6846m³
